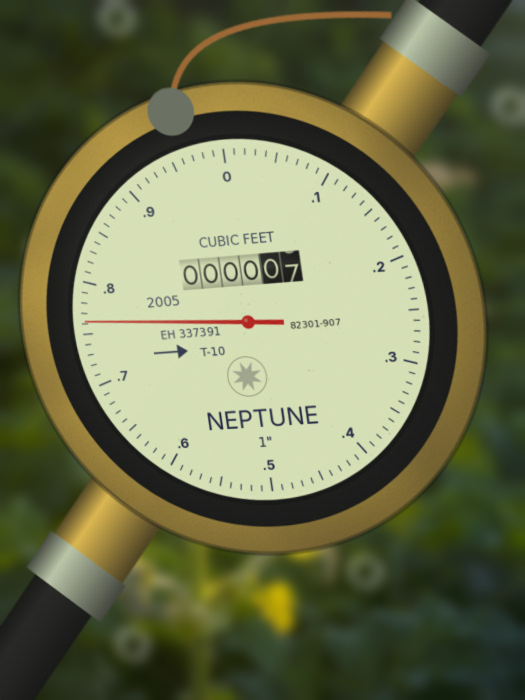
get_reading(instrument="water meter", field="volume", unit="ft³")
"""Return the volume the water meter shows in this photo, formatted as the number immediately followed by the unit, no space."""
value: 6.76ft³
